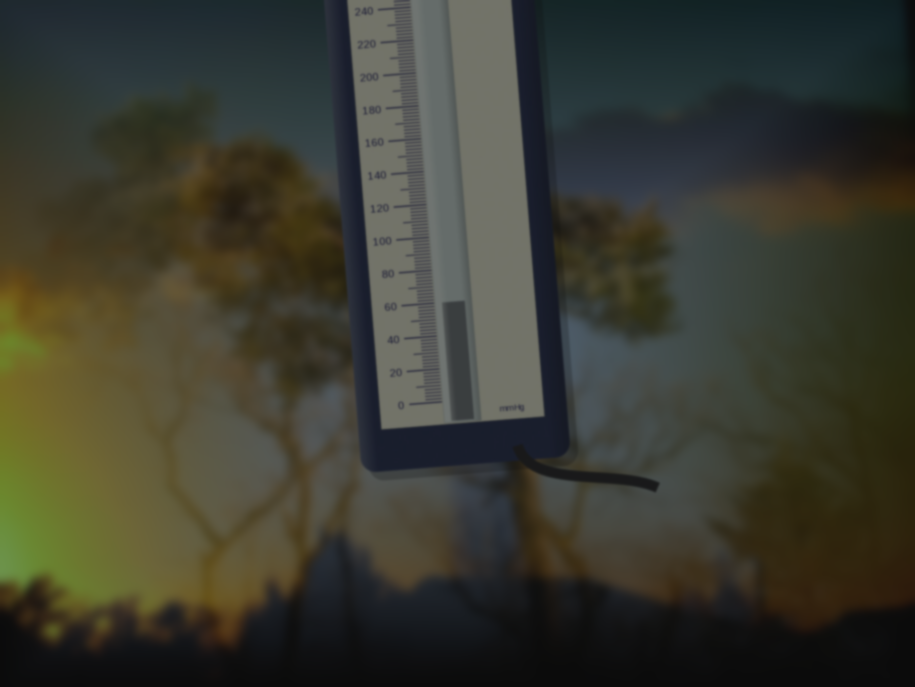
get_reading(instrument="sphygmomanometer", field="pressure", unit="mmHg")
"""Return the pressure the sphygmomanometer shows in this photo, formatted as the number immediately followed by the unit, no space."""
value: 60mmHg
